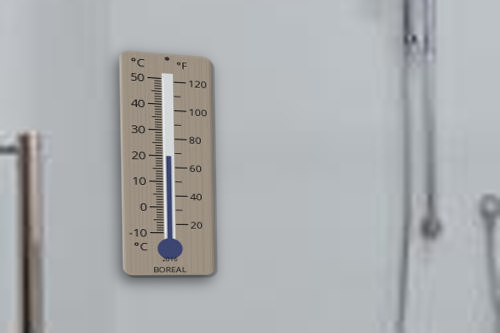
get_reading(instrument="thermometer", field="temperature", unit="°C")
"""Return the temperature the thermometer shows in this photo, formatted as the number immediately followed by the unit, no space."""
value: 20°C
